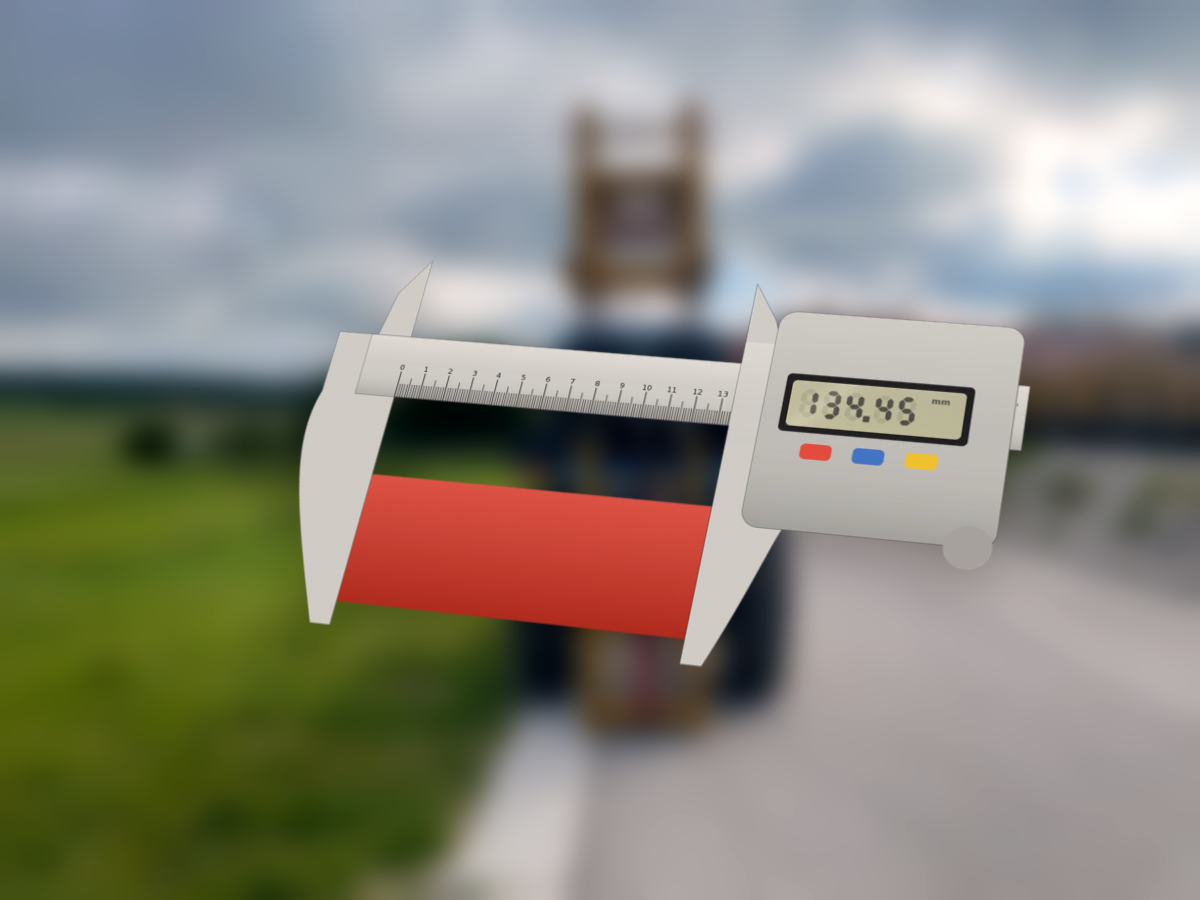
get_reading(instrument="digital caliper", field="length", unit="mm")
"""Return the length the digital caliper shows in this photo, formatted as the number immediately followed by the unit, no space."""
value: 134.45mm
